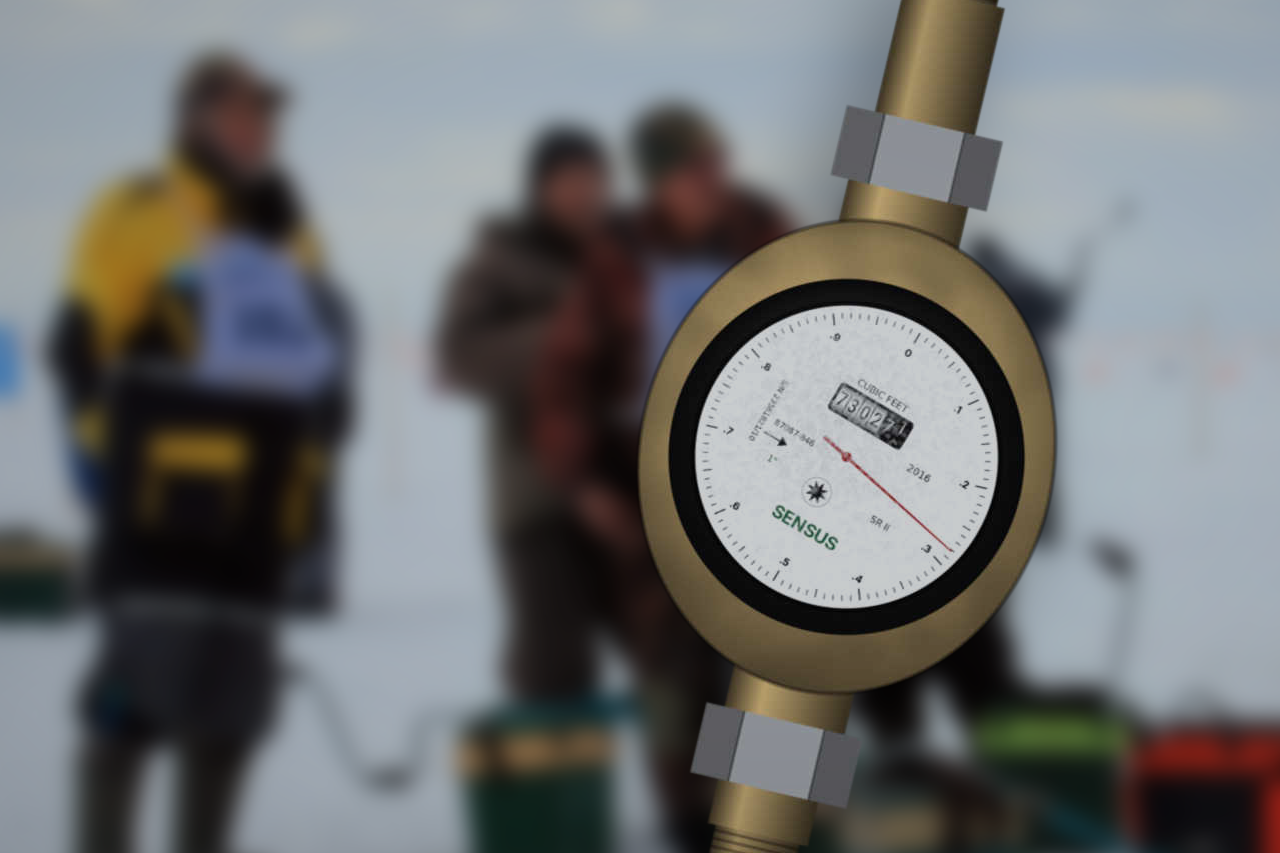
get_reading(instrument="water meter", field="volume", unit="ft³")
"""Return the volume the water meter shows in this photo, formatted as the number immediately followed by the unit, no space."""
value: 730271.28ft³
